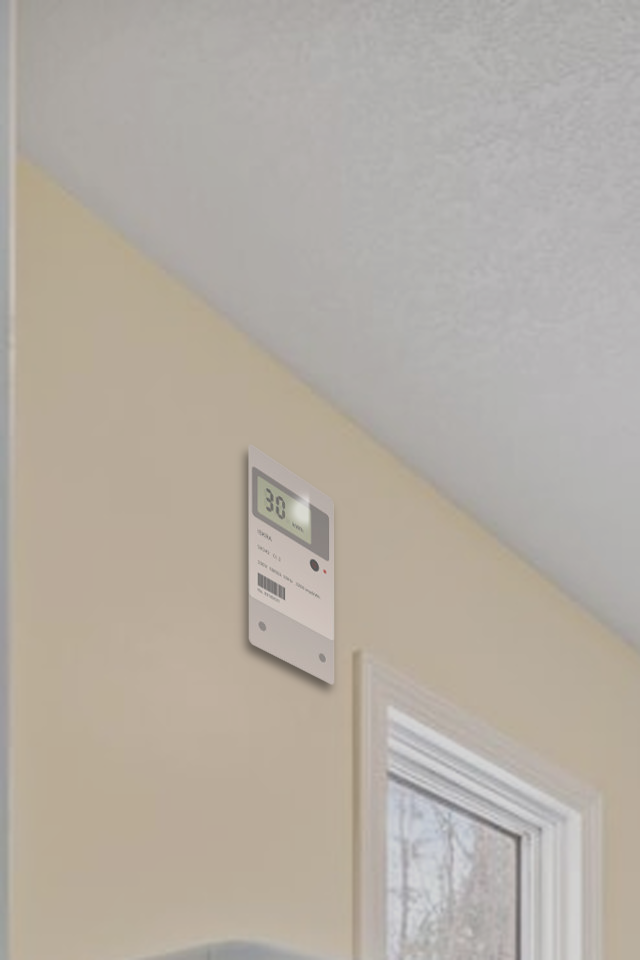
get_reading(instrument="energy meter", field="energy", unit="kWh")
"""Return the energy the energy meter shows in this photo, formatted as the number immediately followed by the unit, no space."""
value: 30kWh
